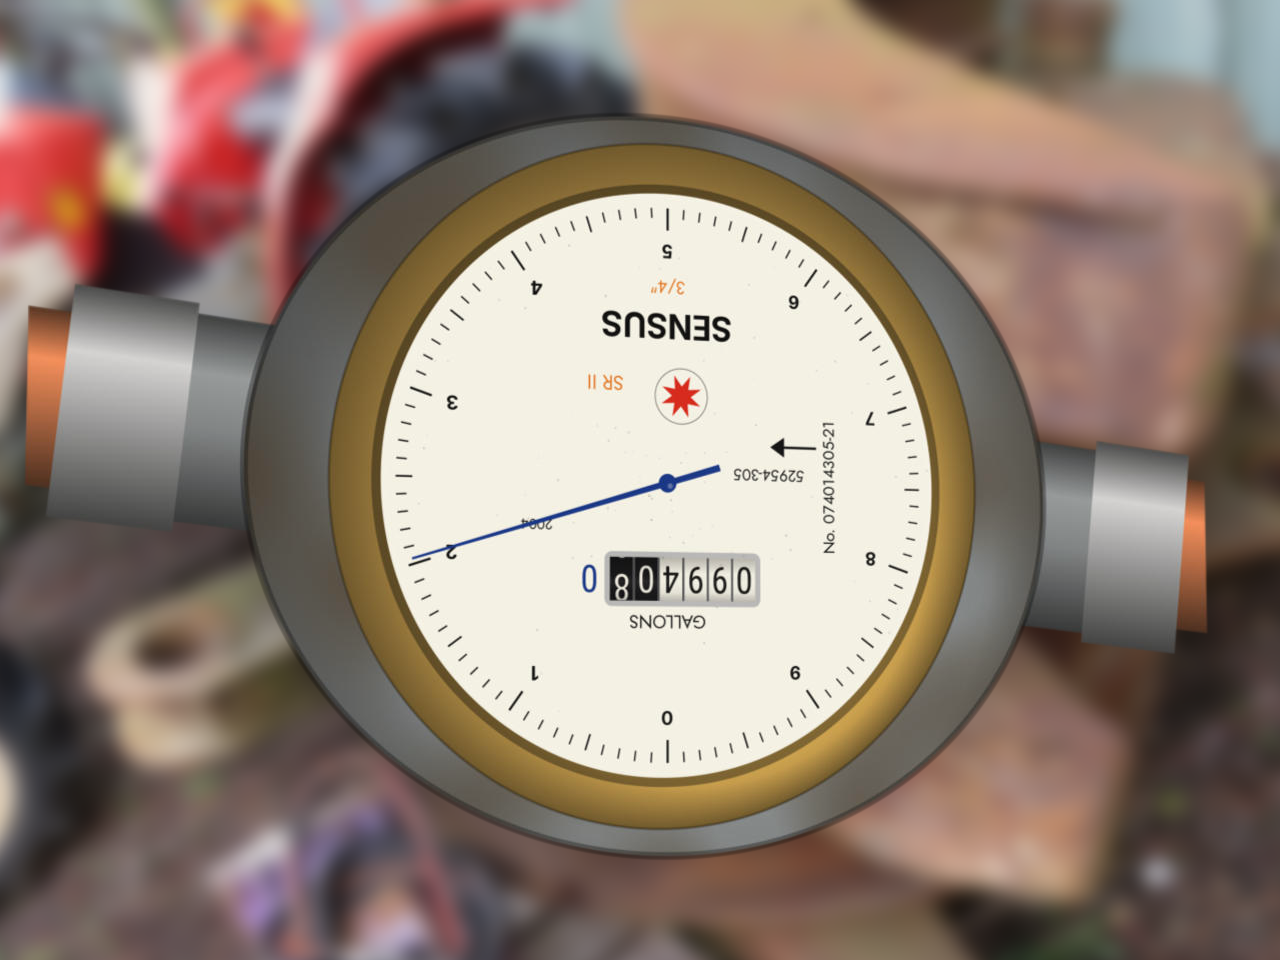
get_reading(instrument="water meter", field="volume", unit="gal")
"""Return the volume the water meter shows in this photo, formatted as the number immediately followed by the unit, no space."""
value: 994082.0gal
